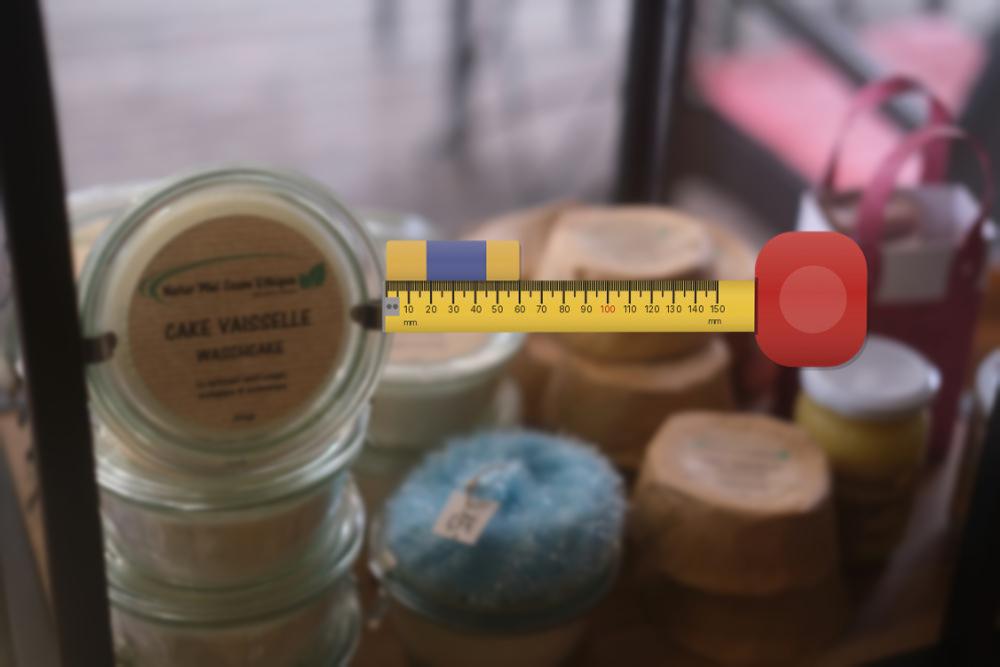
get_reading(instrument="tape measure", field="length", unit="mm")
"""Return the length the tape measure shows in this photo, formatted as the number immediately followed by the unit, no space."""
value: 60mm
